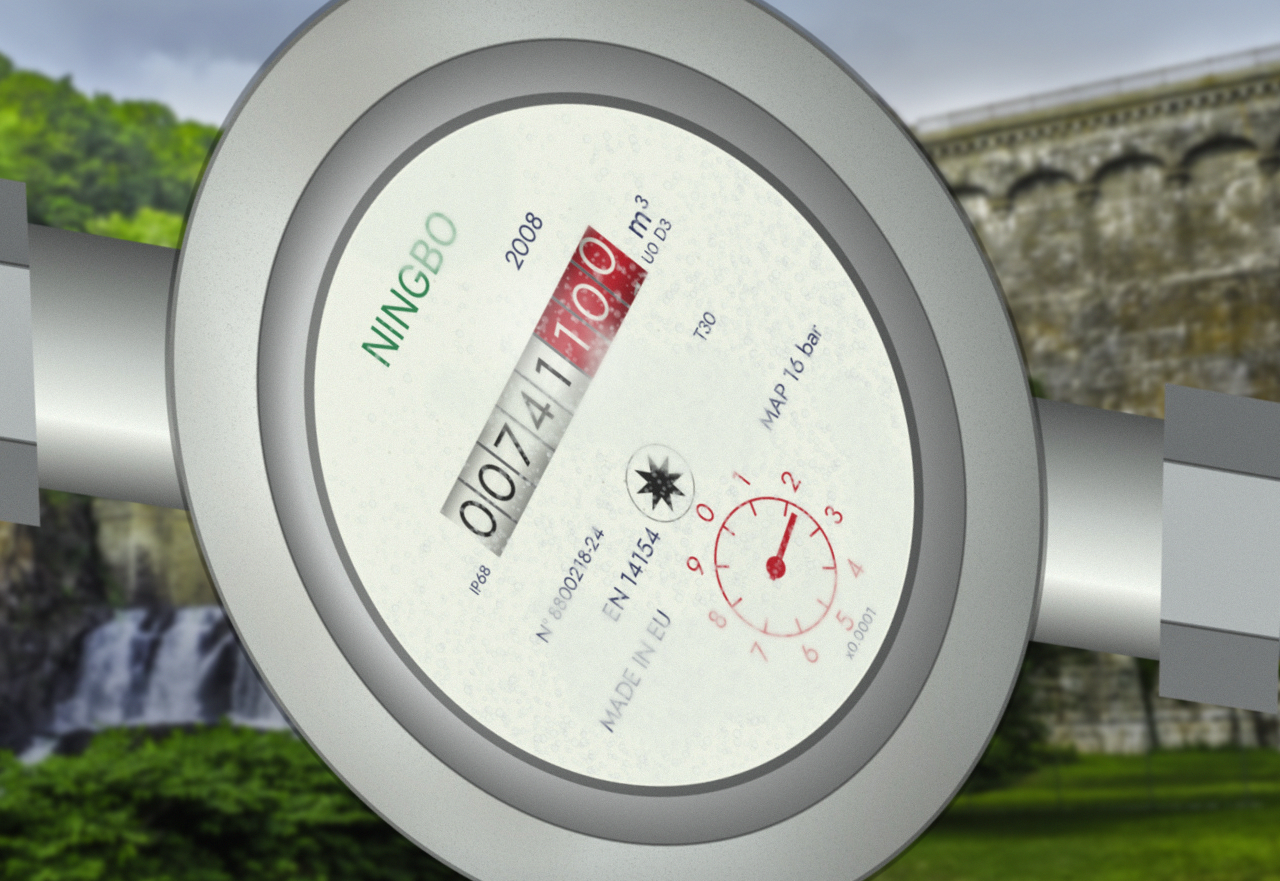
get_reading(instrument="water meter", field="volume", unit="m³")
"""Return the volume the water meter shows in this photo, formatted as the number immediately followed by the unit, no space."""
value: 741.1002m³
